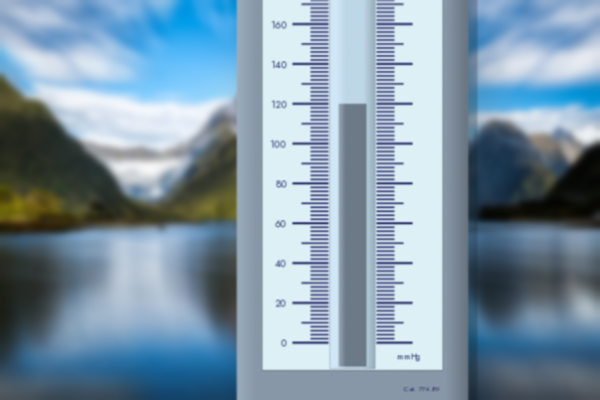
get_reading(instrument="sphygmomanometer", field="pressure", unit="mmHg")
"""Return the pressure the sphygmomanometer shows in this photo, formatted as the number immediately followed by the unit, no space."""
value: 120mmHg
